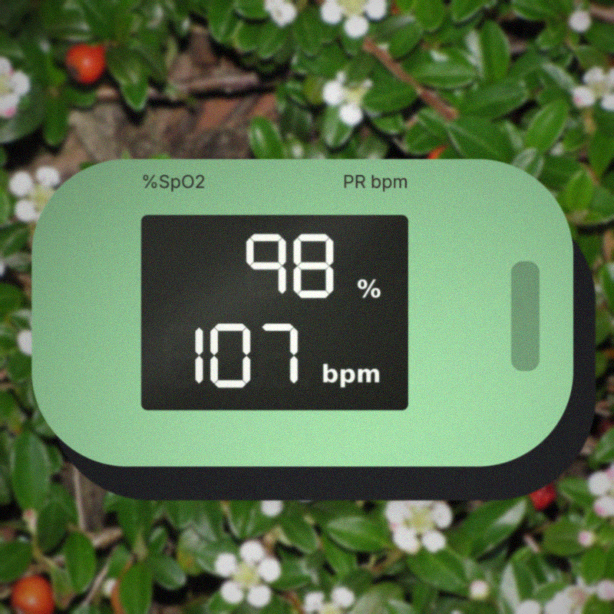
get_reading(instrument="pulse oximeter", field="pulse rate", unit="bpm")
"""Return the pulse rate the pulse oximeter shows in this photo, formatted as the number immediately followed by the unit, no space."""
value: 107bpm
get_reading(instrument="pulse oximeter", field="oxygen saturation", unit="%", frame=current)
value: 98%
